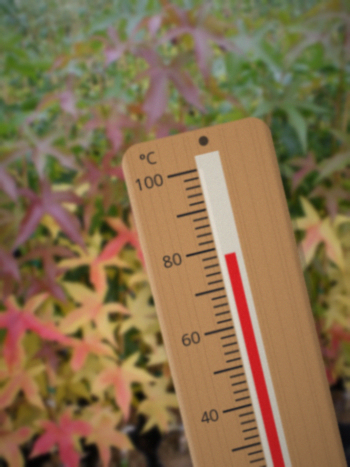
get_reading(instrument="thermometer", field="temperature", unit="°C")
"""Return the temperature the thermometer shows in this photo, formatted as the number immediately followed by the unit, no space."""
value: 78°C
